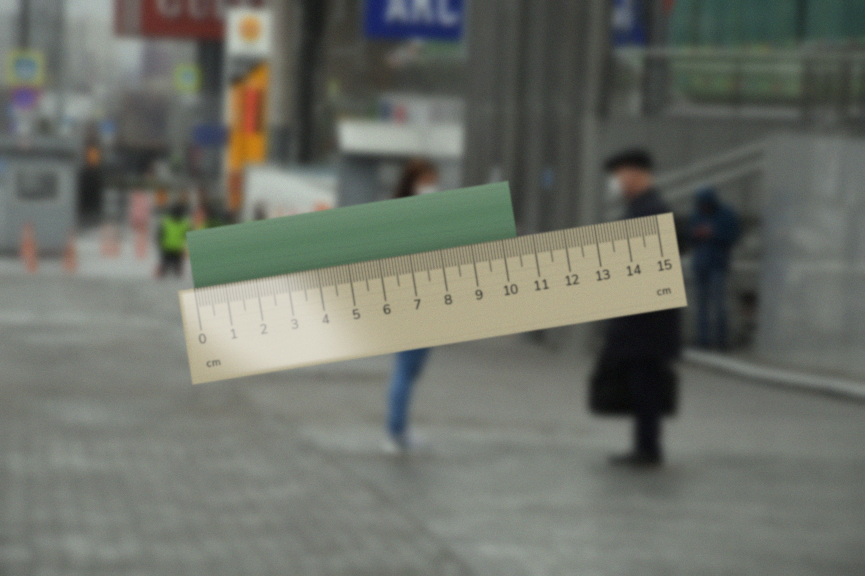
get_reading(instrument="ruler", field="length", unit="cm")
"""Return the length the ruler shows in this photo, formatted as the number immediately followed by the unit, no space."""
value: 10.5cm
